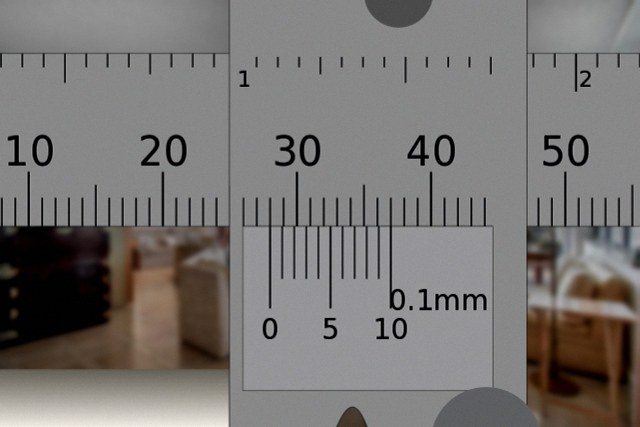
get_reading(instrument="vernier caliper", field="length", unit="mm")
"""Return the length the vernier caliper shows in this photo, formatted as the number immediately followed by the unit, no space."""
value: 28.0mm
